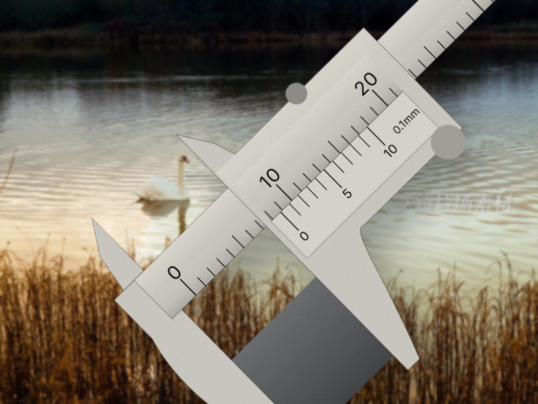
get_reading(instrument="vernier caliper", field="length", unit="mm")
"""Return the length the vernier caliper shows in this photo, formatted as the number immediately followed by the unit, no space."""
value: 8.8mm
